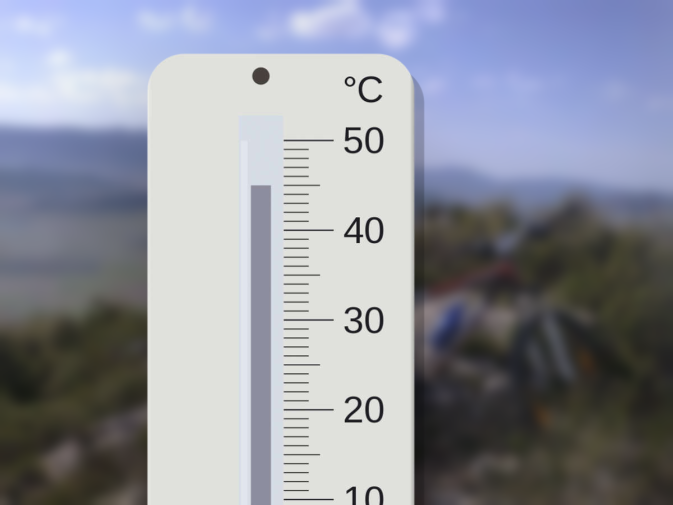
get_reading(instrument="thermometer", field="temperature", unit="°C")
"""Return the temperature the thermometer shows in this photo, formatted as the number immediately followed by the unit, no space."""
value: 45°C
